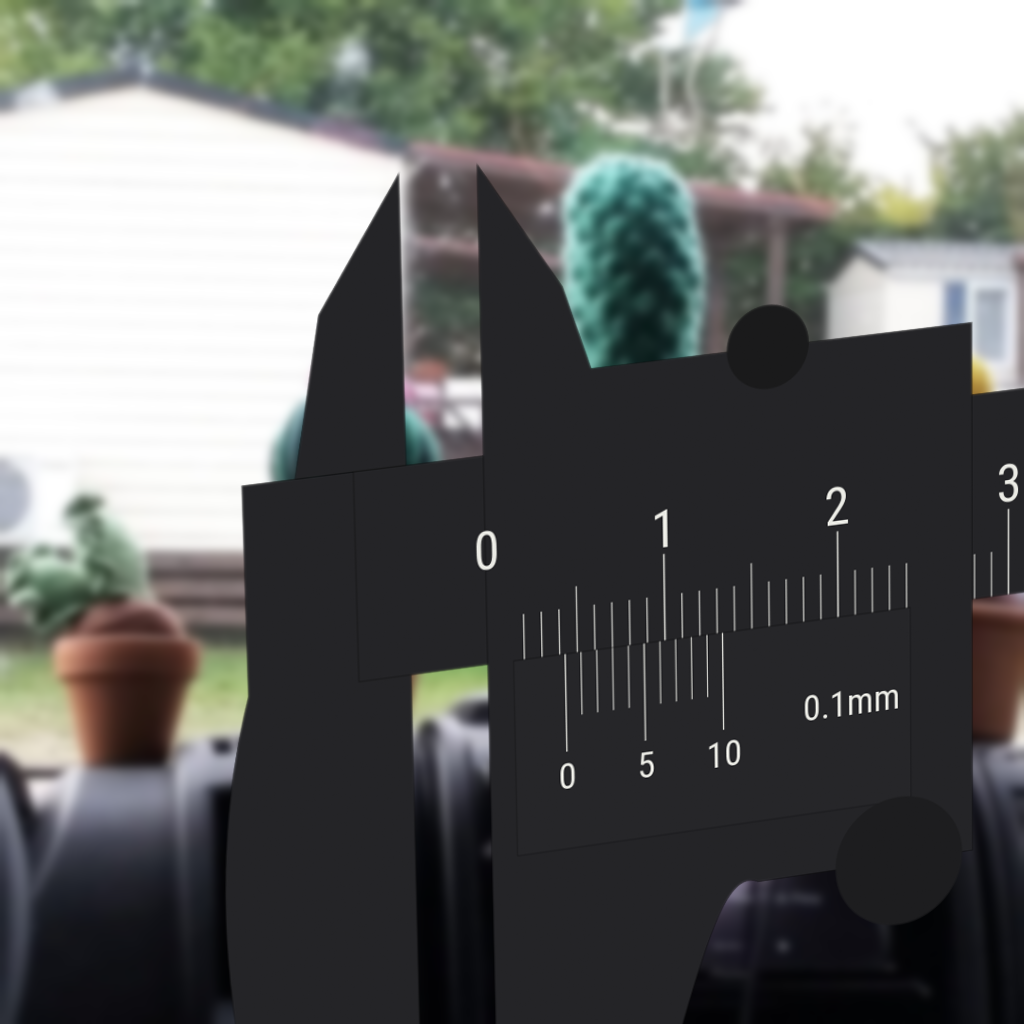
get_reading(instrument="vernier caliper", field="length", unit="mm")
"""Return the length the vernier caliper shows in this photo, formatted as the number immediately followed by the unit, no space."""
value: 4.3mm
